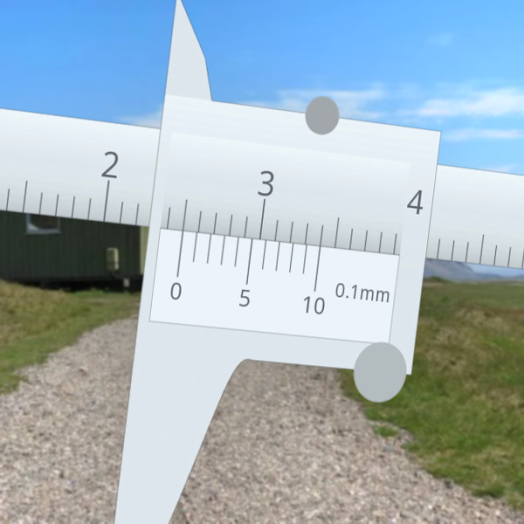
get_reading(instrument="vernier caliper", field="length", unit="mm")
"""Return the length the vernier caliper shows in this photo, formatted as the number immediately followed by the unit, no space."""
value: 25.0mm
